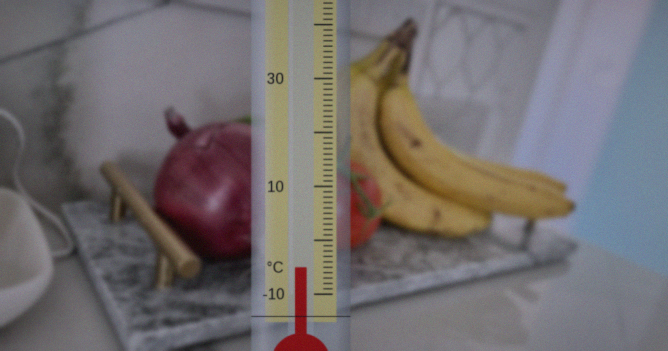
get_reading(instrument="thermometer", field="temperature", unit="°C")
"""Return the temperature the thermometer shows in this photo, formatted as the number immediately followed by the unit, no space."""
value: -5°C
